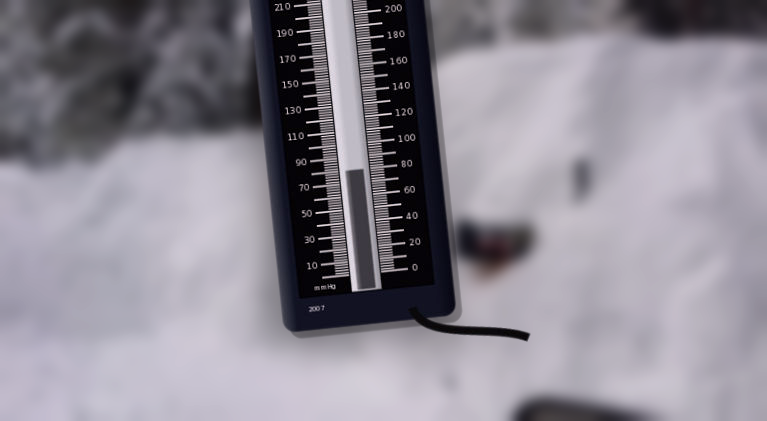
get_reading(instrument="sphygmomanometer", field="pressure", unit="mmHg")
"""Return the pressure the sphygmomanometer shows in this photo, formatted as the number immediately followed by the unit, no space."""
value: 80mmHg
